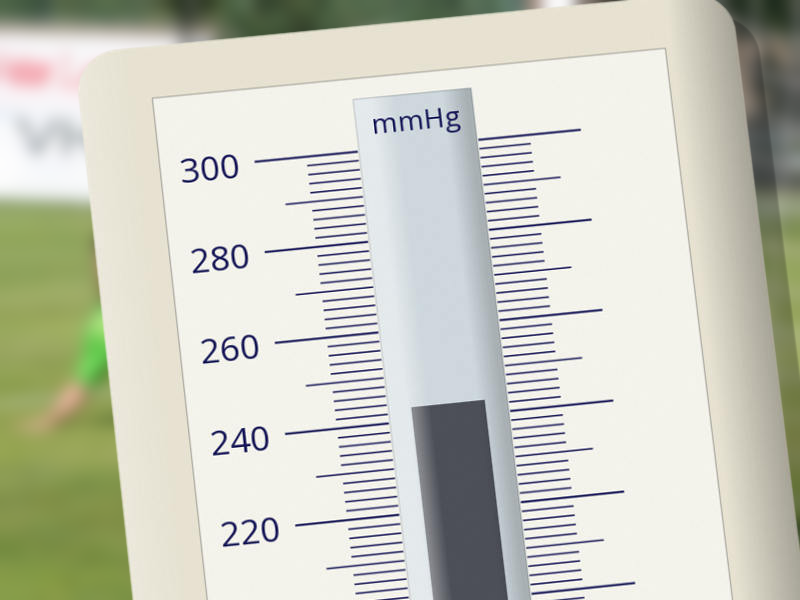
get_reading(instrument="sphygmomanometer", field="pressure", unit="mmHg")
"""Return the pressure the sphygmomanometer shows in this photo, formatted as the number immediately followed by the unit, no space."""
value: 243mmHg
